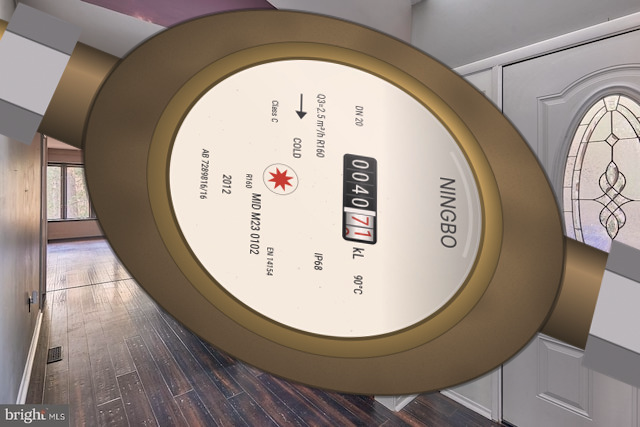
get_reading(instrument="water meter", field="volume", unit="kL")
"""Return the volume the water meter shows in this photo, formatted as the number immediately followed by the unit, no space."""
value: 40.71kL
